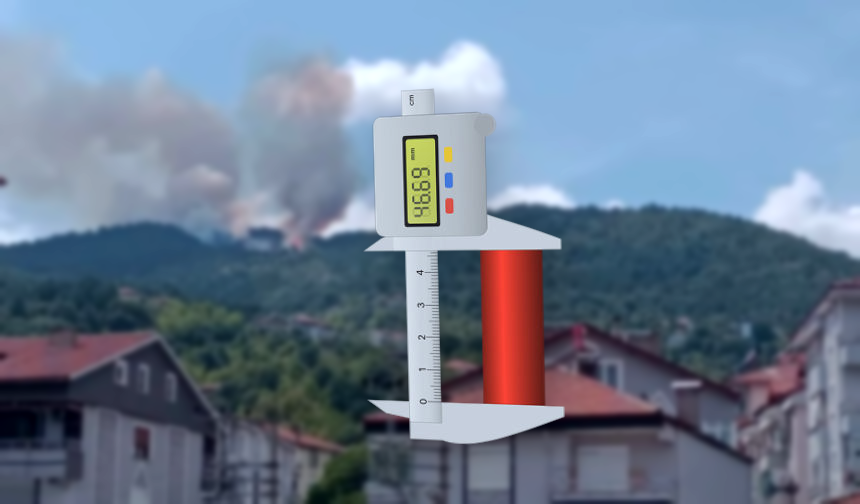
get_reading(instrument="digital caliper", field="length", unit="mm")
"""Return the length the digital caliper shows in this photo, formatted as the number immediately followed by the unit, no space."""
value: 46.69mm
